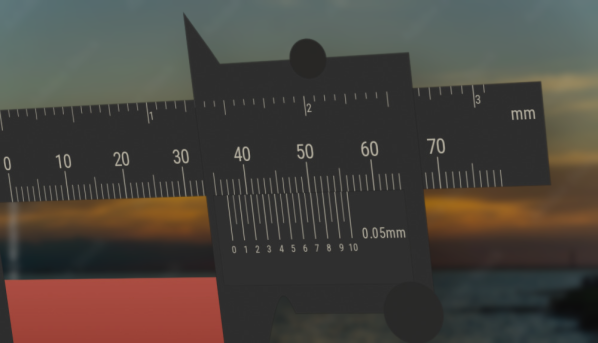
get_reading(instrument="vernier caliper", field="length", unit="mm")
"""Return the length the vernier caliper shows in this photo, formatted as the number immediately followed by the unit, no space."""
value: 36.8mm
